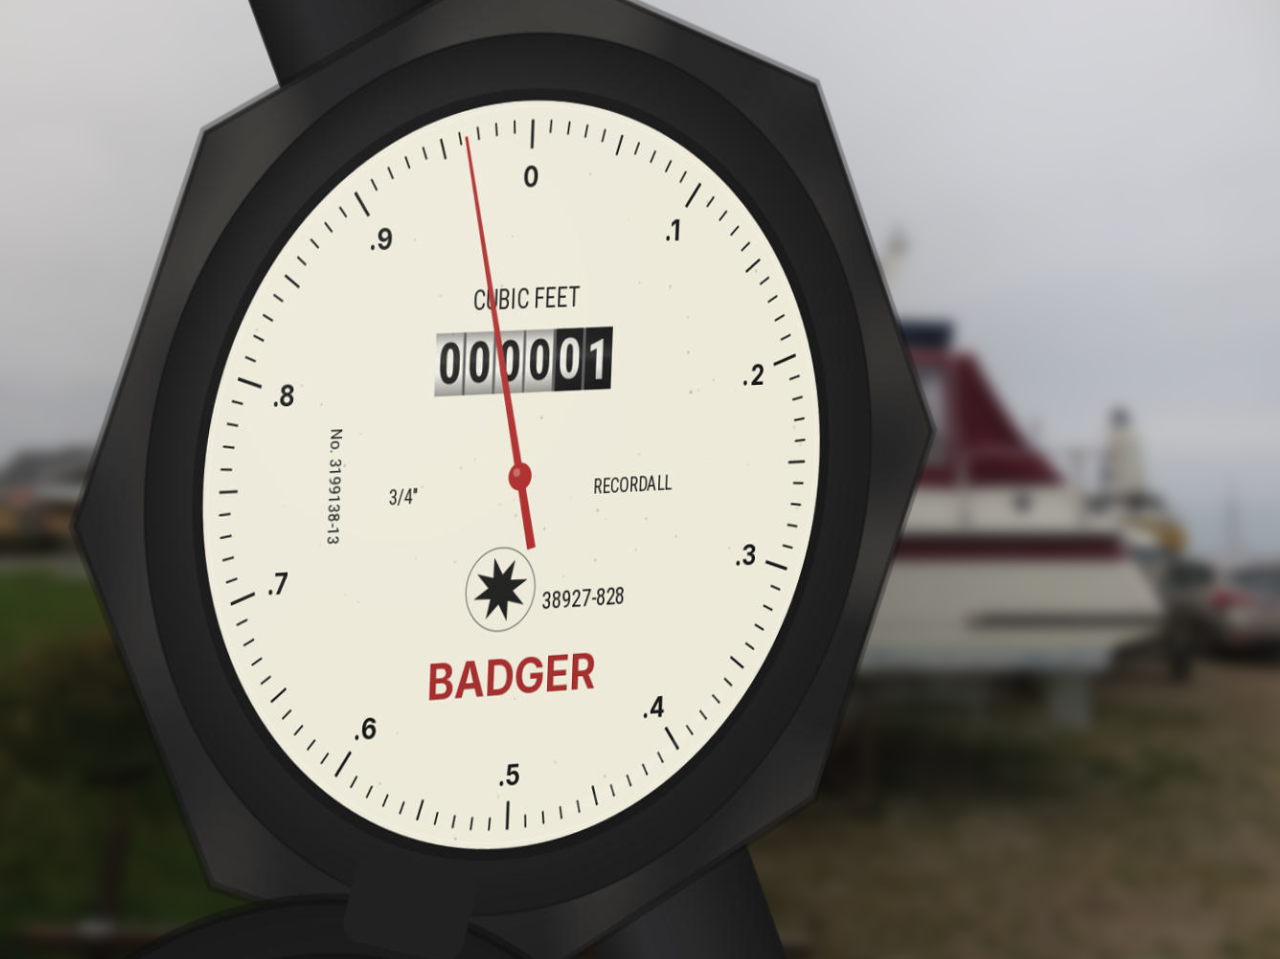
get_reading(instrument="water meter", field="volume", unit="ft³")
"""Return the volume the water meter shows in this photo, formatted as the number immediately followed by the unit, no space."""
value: 0.96ft³
